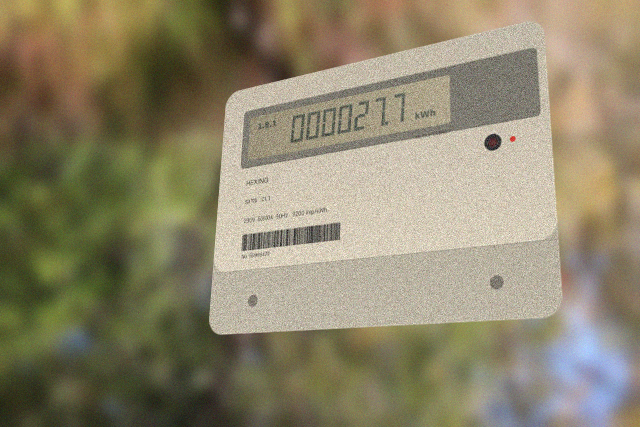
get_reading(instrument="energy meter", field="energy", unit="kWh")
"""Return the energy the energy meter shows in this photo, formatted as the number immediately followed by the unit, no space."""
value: 27.7kWh
